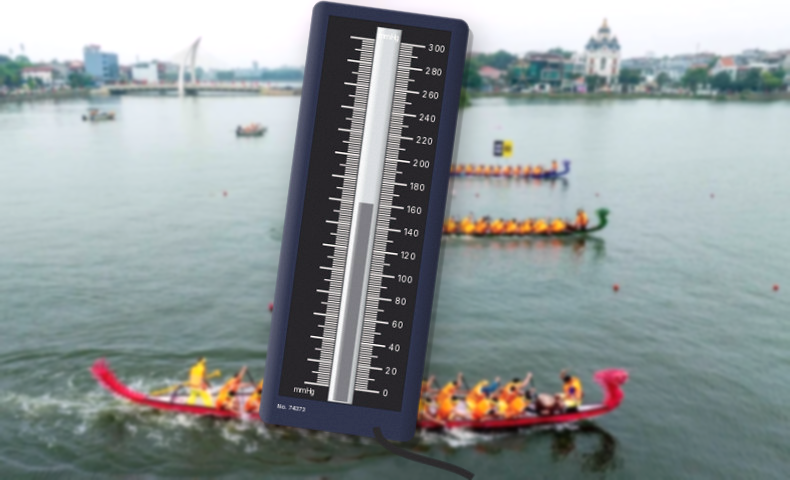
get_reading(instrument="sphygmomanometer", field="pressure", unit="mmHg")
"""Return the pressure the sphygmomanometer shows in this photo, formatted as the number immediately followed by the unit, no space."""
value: 160mmHg
